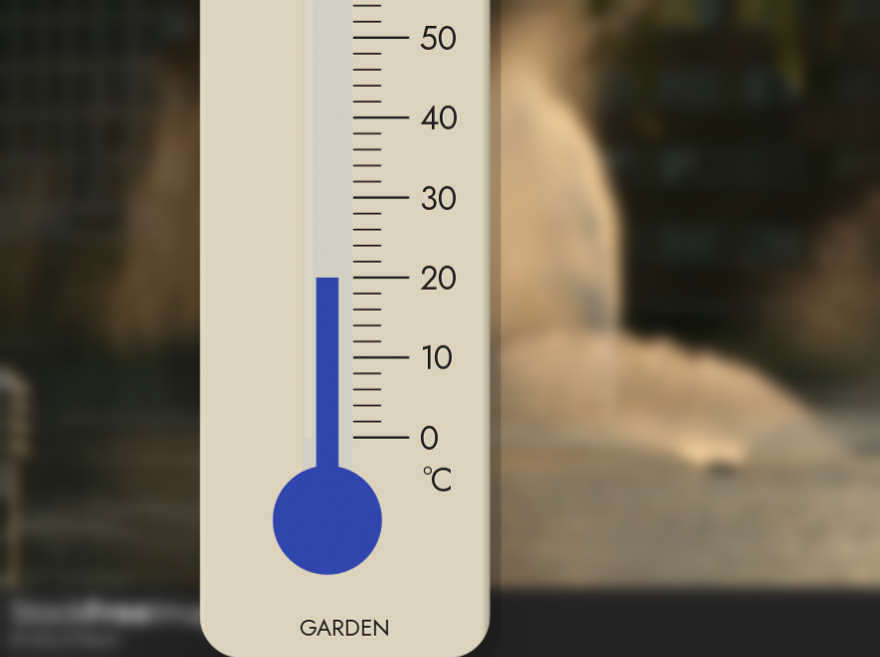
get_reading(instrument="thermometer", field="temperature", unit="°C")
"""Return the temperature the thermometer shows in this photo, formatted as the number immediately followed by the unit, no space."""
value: 20°C
